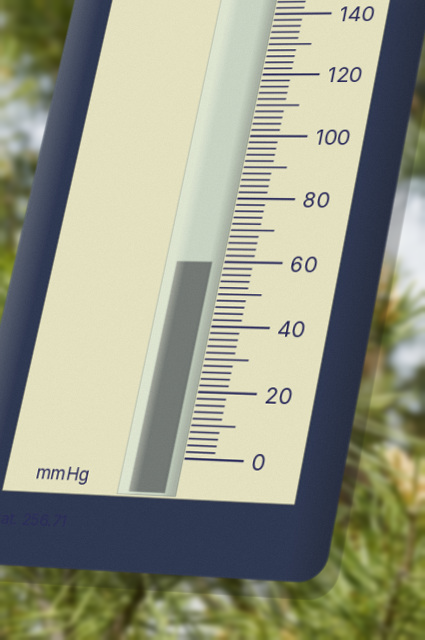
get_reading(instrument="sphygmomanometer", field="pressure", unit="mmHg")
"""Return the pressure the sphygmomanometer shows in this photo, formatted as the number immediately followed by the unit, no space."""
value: 60mmHg
